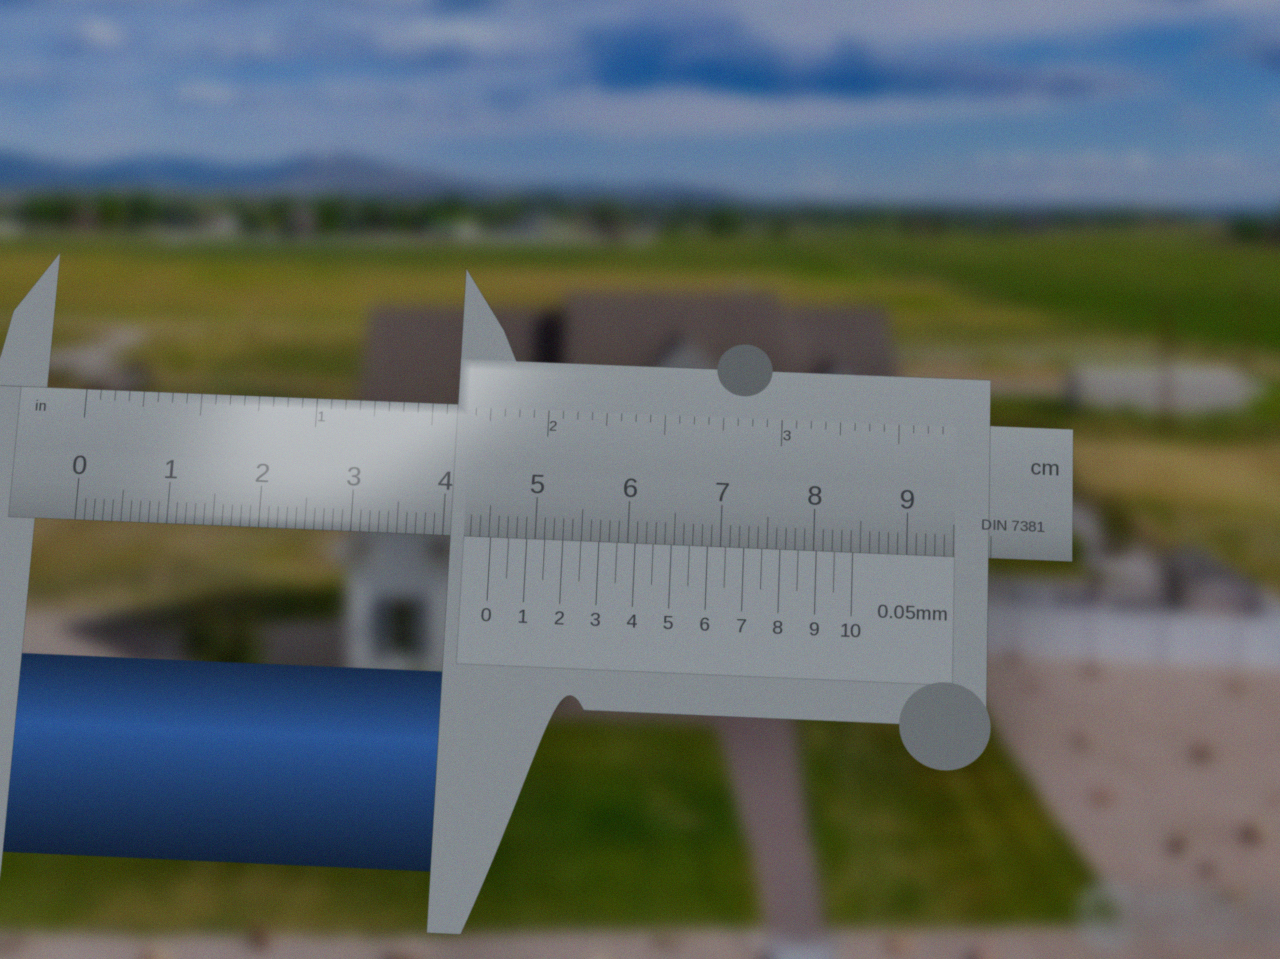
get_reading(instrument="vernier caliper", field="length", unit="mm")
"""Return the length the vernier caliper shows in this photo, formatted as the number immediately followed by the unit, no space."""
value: 45.2mm
